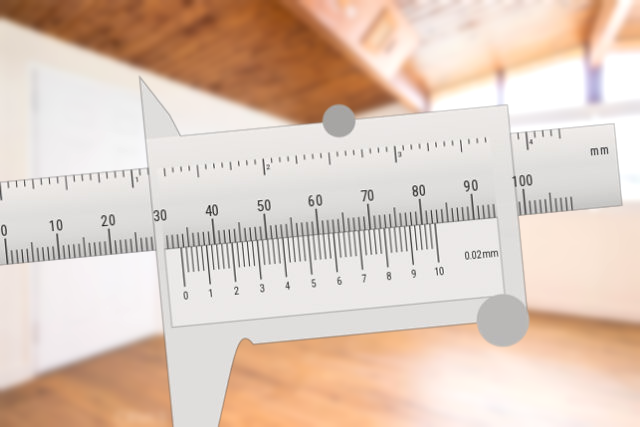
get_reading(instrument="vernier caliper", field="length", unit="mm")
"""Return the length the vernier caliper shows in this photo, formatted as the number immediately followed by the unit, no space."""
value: 33.5mm
